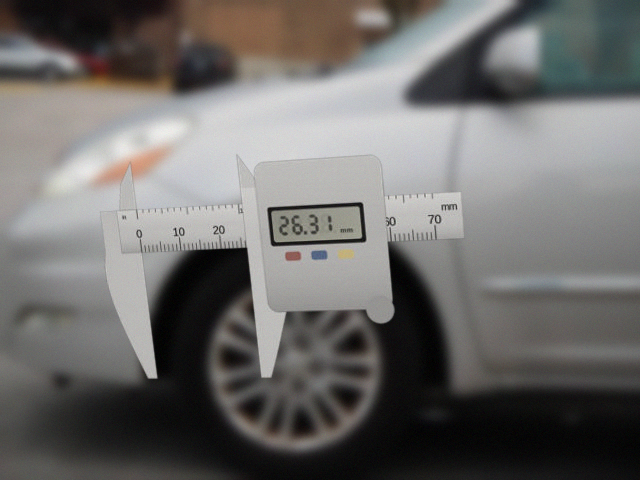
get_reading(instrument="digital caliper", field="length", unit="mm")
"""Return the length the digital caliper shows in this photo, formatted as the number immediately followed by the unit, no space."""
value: 26.31mm
